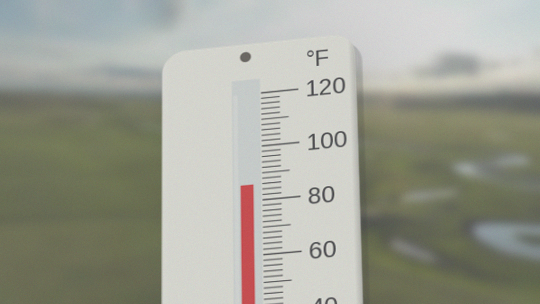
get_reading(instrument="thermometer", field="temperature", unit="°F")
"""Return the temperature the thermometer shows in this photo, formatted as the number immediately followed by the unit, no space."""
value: 86°F
